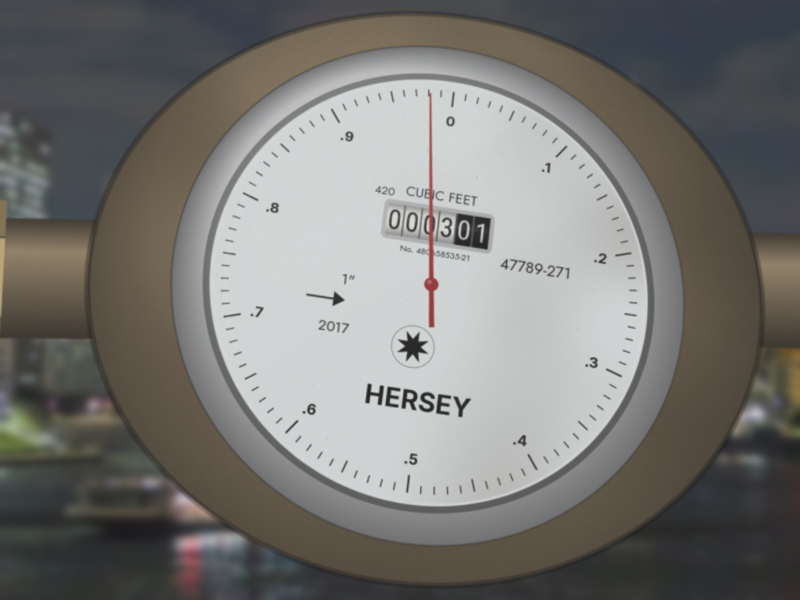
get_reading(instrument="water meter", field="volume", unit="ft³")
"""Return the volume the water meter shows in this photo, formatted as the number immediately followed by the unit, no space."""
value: 300.98ft³
